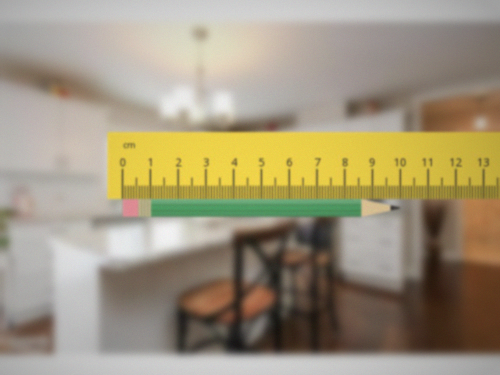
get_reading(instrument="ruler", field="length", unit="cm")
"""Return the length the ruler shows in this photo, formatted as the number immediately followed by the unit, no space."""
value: 10cm
